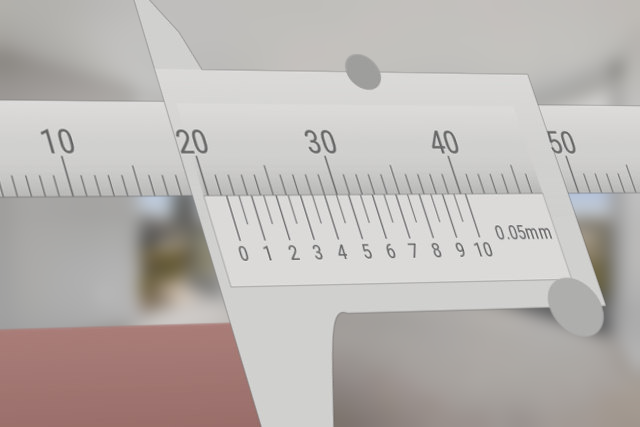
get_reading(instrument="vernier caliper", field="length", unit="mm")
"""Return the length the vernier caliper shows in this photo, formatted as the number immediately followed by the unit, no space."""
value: 21.4mm
